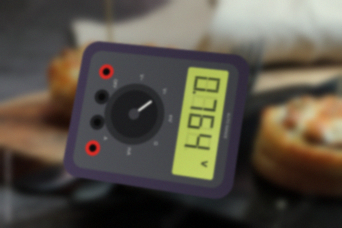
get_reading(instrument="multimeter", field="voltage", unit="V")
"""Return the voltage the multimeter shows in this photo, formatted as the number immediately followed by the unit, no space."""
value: 0.764V
